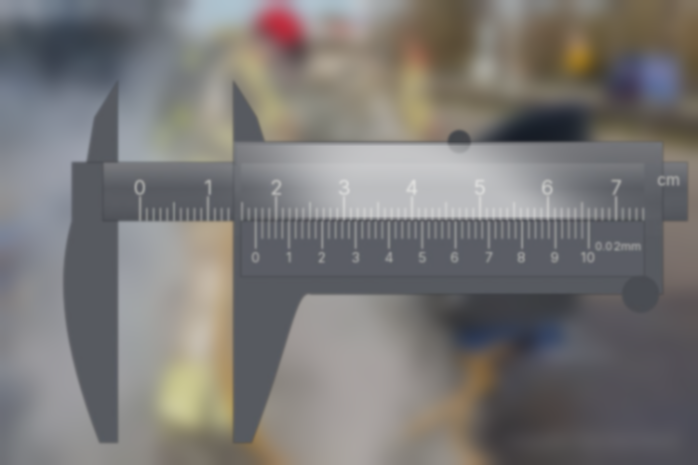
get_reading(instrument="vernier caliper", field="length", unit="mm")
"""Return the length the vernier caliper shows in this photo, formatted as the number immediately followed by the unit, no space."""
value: 17.0mm
